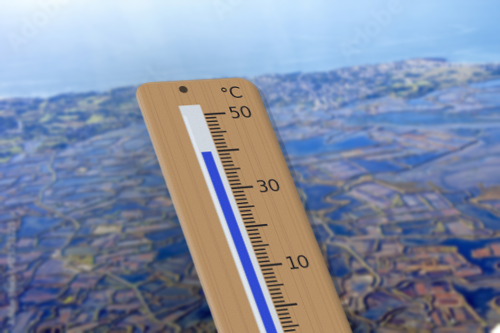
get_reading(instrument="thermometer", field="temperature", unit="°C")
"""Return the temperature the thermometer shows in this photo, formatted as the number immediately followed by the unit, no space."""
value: 40°C
